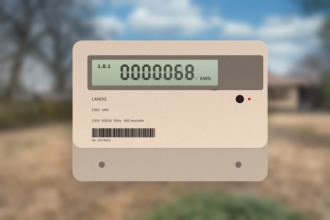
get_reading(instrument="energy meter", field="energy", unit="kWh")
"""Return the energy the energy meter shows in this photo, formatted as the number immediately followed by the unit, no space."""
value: 68kWh
